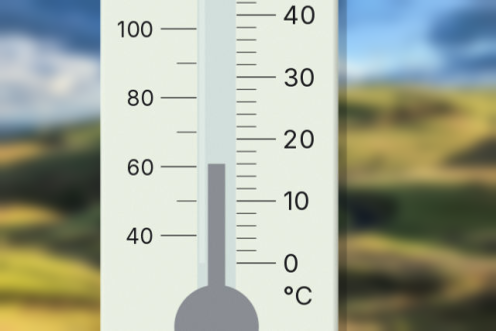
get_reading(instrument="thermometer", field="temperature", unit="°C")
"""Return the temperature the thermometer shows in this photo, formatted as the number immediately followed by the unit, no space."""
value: 16°C
